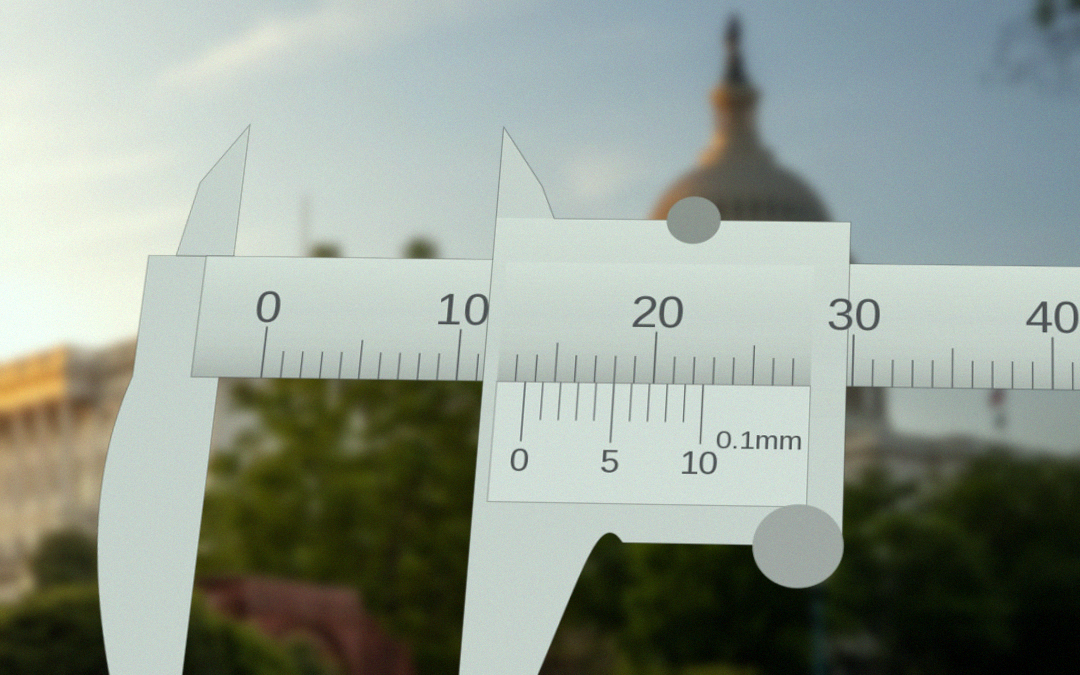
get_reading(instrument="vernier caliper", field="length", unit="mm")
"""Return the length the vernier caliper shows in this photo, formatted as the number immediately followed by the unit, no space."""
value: 13.5mm
